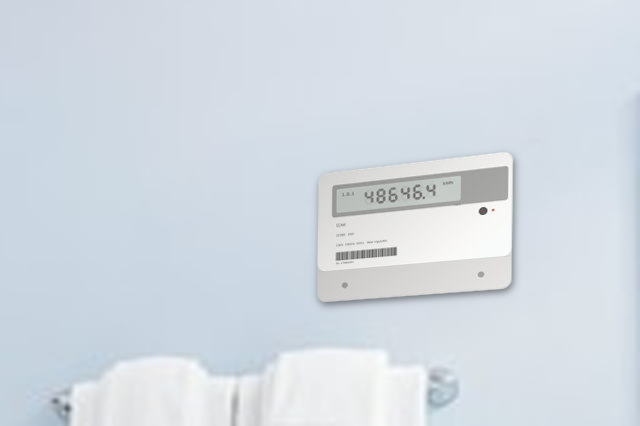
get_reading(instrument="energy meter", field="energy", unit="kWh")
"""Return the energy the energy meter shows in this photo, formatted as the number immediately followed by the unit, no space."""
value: 48646.4kWh
